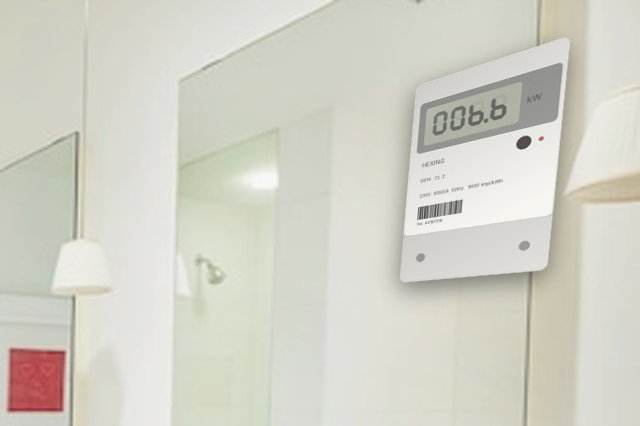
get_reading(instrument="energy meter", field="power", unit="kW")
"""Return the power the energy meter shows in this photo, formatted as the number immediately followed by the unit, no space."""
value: 6.6kW
